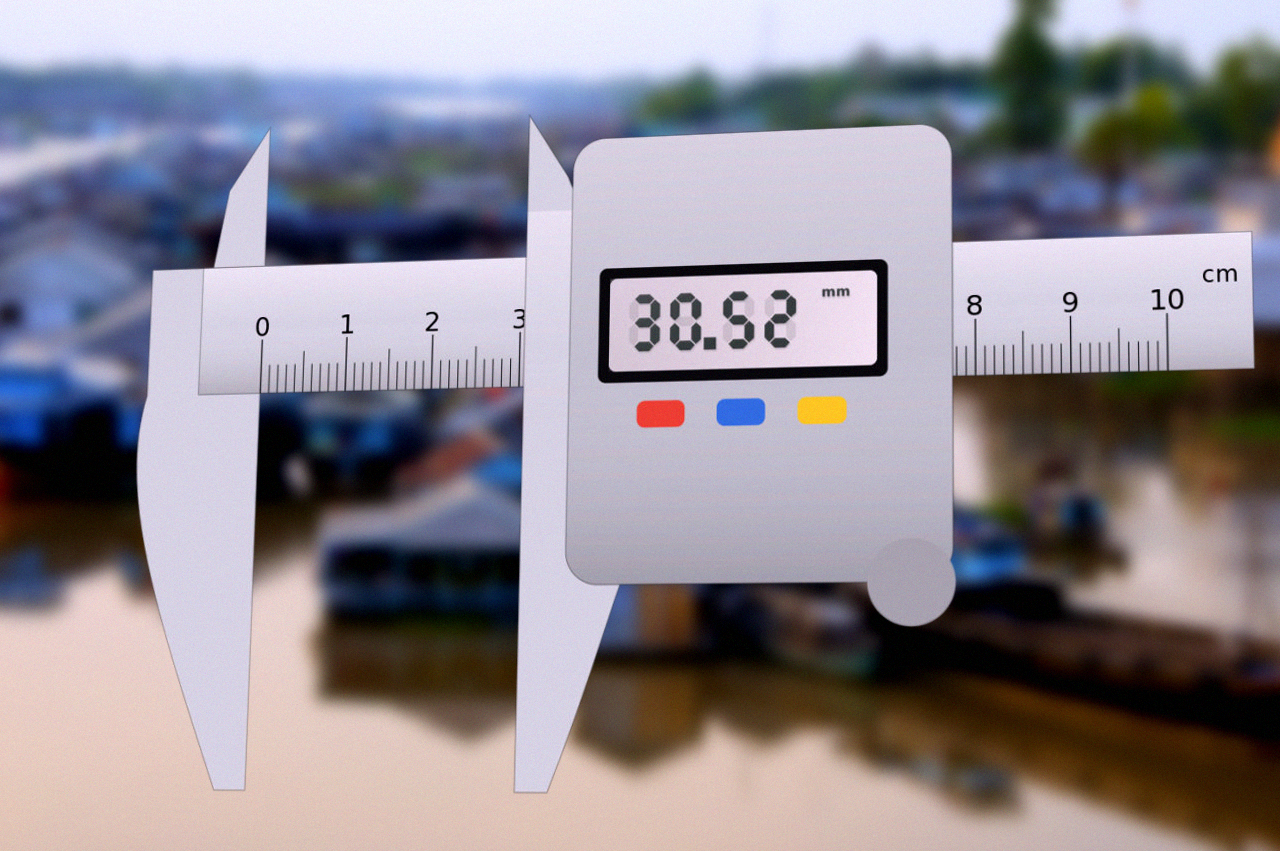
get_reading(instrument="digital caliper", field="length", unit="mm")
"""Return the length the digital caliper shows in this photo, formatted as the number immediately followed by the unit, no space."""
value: 30.52mm
